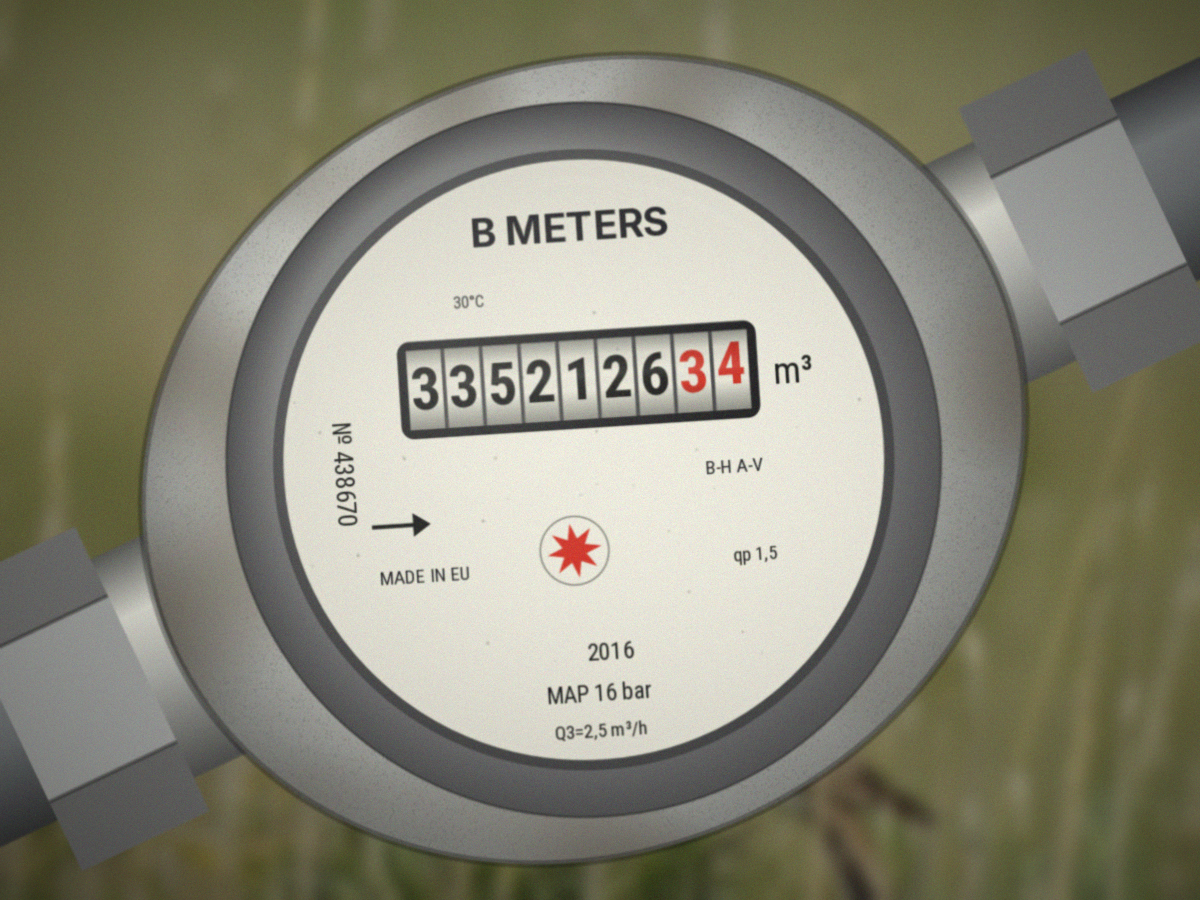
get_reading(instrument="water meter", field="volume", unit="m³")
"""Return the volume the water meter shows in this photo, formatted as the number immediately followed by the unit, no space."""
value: 3352126.34m³
